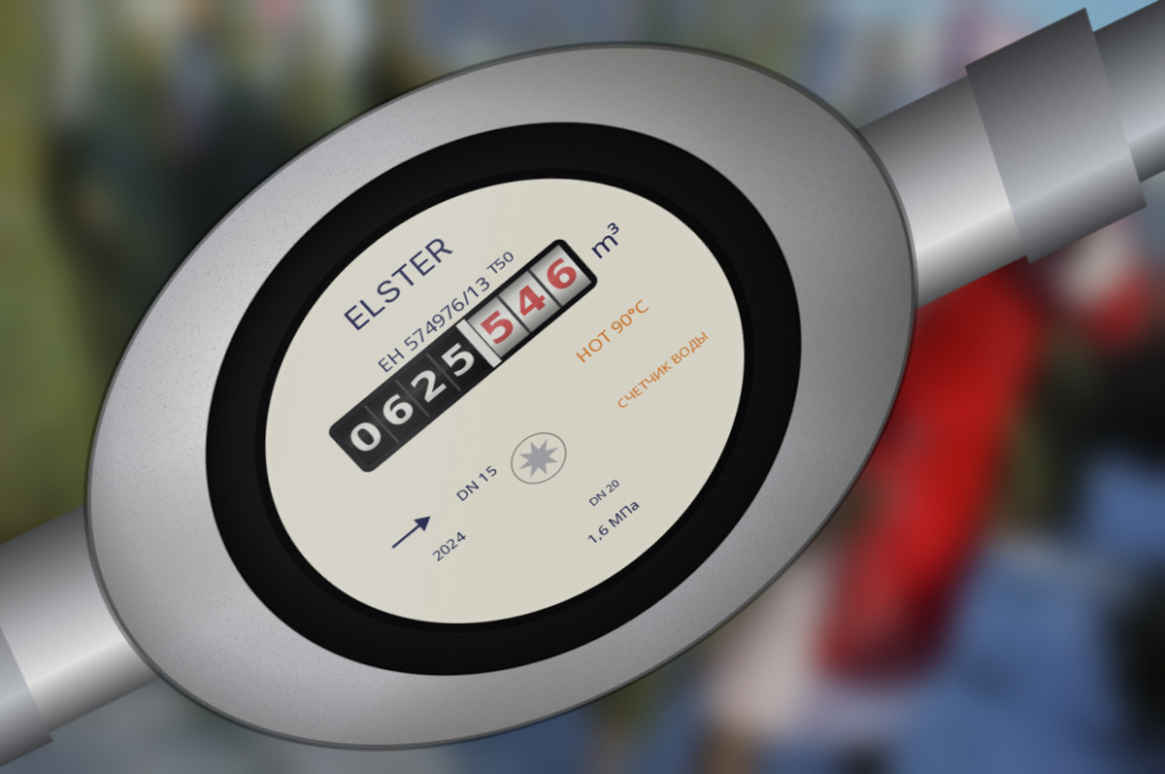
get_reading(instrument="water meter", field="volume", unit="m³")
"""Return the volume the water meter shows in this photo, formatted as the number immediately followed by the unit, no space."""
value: 625.546m³
